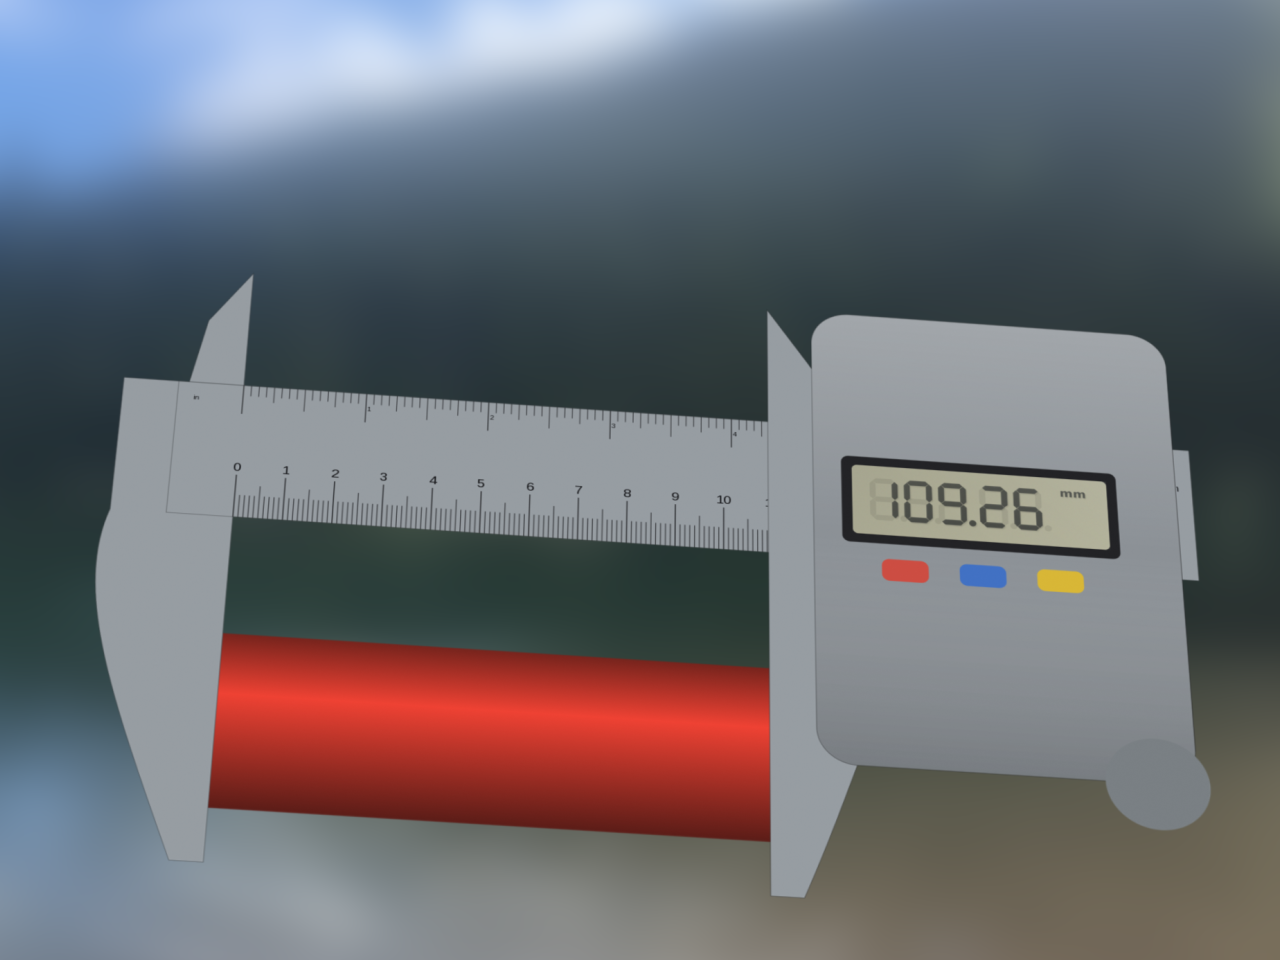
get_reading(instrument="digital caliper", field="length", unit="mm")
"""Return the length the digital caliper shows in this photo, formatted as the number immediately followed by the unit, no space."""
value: 109.26mm
